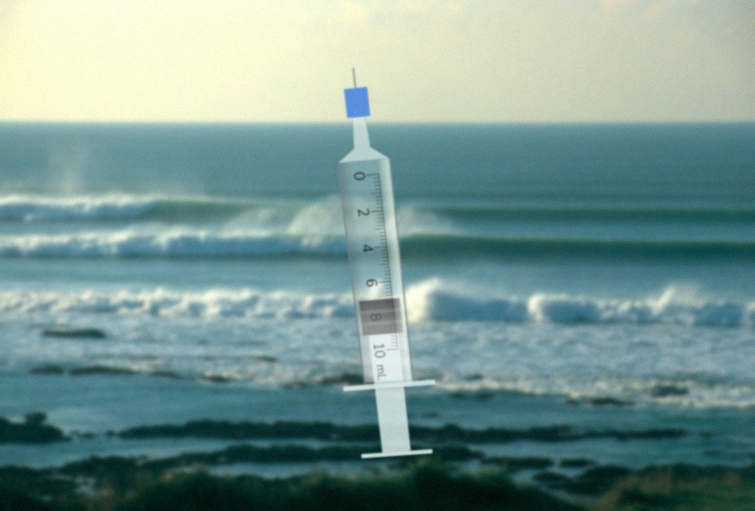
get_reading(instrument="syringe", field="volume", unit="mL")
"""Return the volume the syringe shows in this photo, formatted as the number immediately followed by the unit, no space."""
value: 7mL
